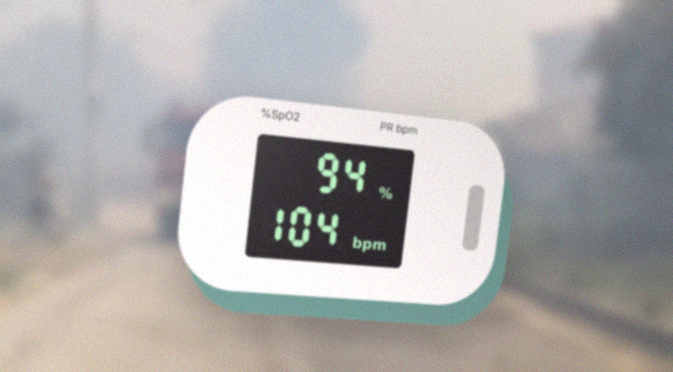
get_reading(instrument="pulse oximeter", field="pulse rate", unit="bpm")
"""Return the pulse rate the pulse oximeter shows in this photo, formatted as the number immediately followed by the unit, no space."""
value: 104bpm
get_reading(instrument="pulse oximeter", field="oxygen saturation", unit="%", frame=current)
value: 94%
